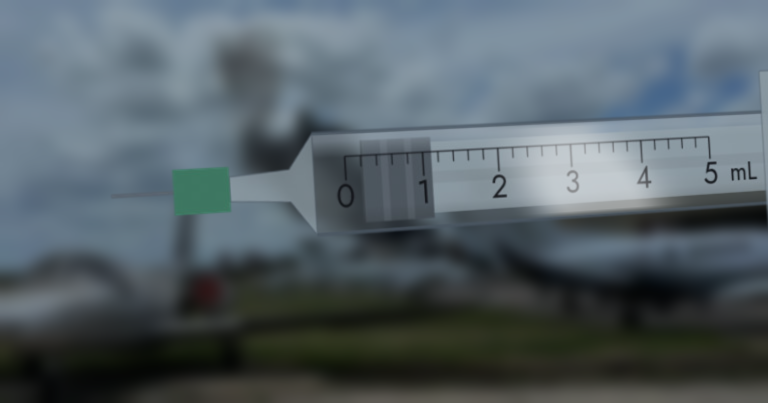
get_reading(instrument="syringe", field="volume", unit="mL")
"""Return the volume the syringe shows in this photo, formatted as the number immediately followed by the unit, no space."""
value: 0.2mL
